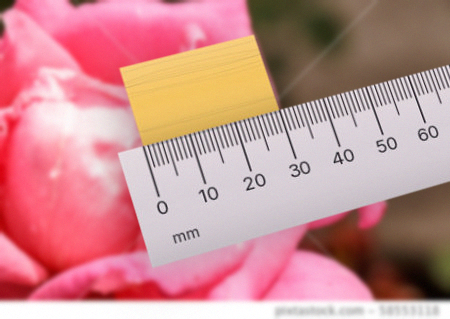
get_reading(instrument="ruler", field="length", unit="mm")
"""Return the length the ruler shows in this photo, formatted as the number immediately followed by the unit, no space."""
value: 30mm
